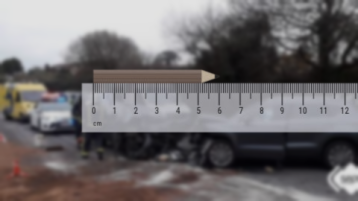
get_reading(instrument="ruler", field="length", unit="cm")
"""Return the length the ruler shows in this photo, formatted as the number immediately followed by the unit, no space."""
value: 6cm
